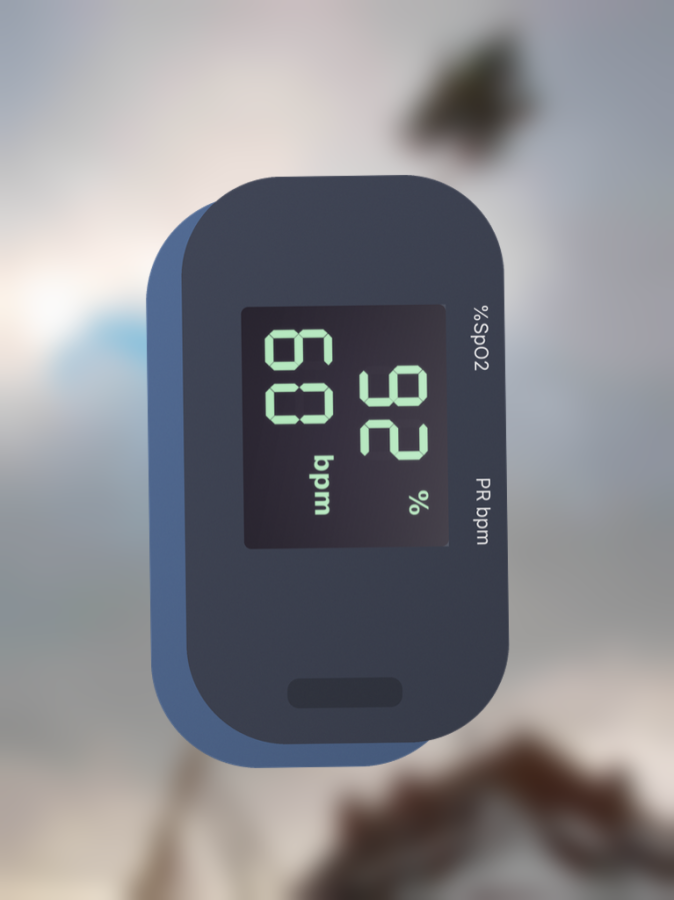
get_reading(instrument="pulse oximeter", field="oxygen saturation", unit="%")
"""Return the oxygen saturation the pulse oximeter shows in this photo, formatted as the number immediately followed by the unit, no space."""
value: 92%
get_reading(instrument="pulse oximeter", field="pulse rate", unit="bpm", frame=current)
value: 60bpm
